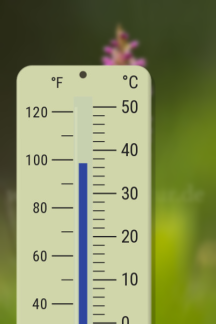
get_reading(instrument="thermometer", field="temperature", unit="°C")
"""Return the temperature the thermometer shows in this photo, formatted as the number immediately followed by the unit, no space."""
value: 37°C
